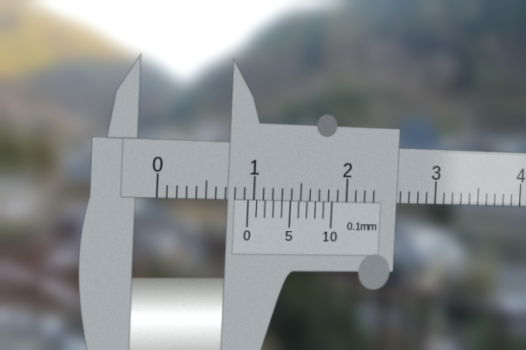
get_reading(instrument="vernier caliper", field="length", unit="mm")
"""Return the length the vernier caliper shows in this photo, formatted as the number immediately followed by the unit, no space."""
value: 9.4mm
